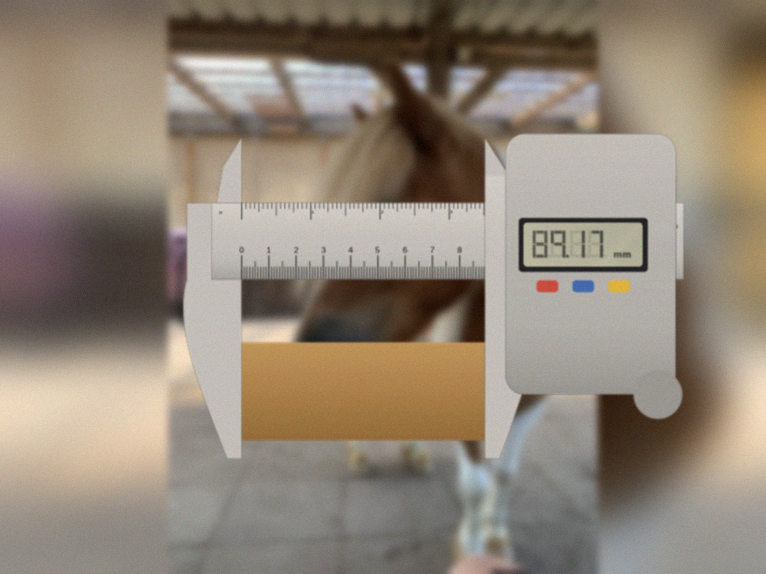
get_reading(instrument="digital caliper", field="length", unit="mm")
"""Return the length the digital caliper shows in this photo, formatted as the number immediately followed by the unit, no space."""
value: 89.17mm
